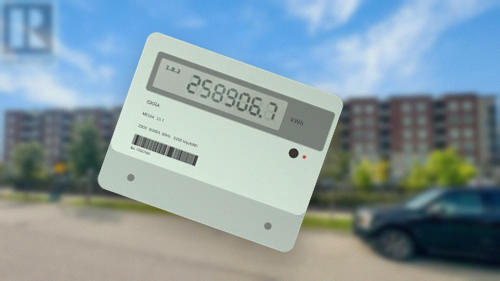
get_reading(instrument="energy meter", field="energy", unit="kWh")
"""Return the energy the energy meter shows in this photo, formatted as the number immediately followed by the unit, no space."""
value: 258906.7kWh
